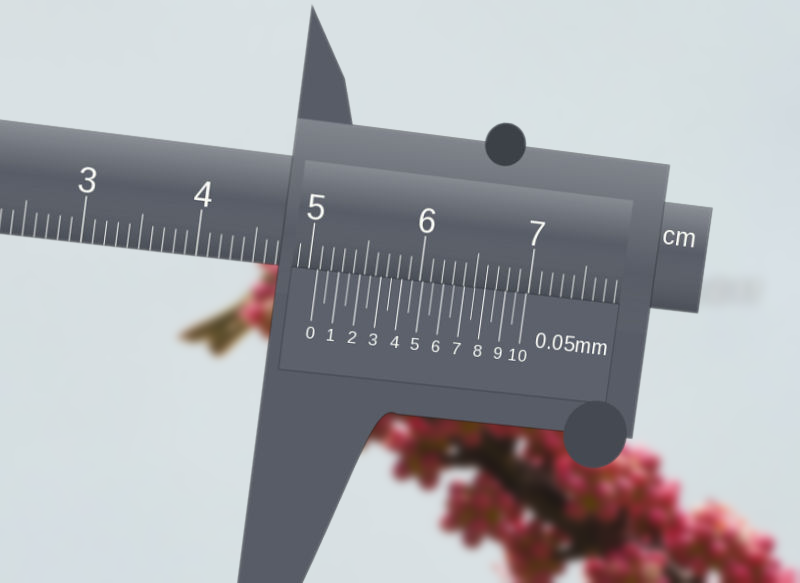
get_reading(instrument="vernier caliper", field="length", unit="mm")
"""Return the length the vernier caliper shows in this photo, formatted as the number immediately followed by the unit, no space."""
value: 50.8mm
